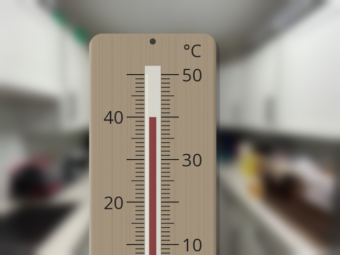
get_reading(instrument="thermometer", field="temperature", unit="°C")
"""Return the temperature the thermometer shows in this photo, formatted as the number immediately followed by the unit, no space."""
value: 40°C
